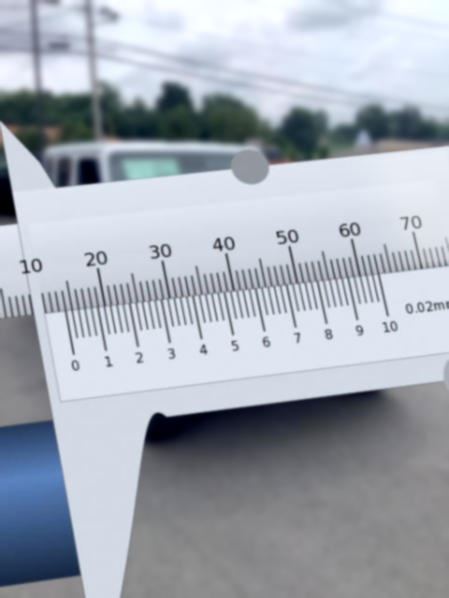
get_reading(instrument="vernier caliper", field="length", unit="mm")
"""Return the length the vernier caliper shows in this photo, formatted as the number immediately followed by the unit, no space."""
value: 14.0mm
